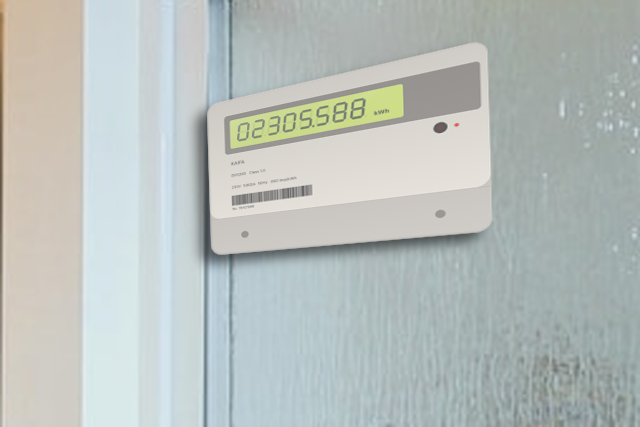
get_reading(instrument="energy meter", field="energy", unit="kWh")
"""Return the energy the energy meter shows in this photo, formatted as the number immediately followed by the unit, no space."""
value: 2305.588kWh
